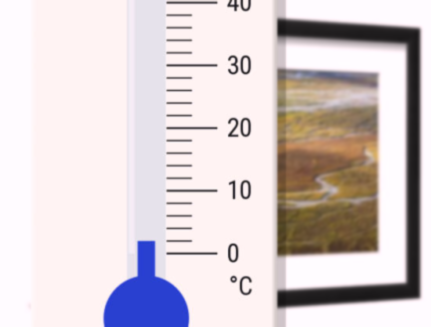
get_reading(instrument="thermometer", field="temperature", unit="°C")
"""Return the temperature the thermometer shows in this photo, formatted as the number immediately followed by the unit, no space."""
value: 2°C
